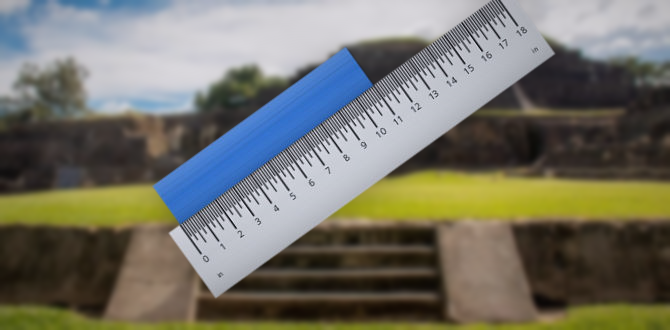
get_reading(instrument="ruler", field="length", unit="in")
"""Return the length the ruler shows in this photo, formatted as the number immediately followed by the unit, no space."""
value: 11in
